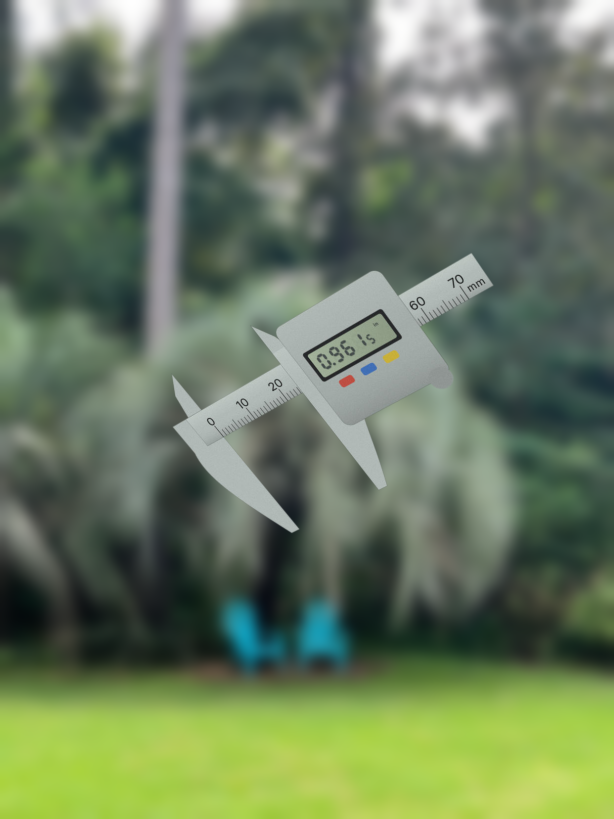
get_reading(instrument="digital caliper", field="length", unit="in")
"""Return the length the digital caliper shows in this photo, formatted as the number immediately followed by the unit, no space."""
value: 0.9615in
